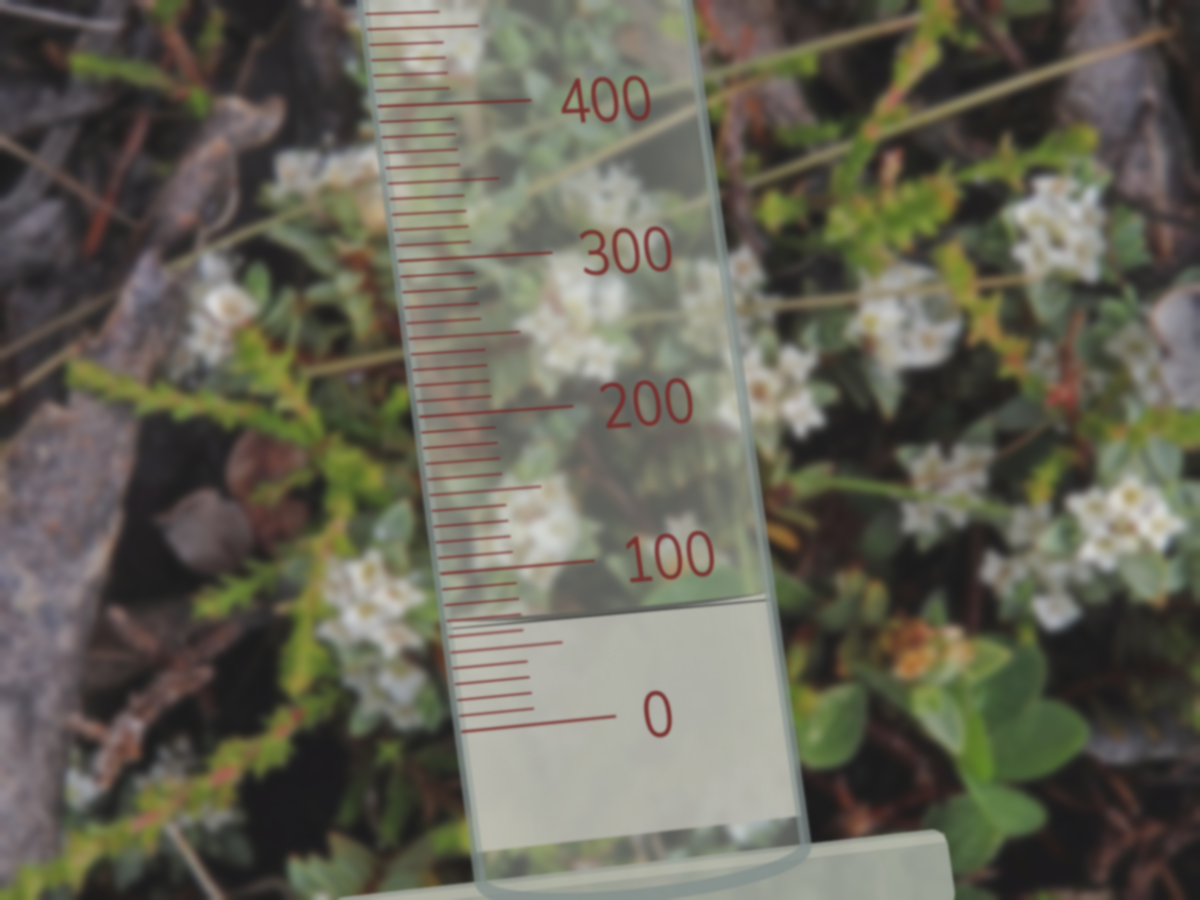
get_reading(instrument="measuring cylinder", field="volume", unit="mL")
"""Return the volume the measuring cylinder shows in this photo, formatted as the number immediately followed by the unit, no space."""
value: 65mL
